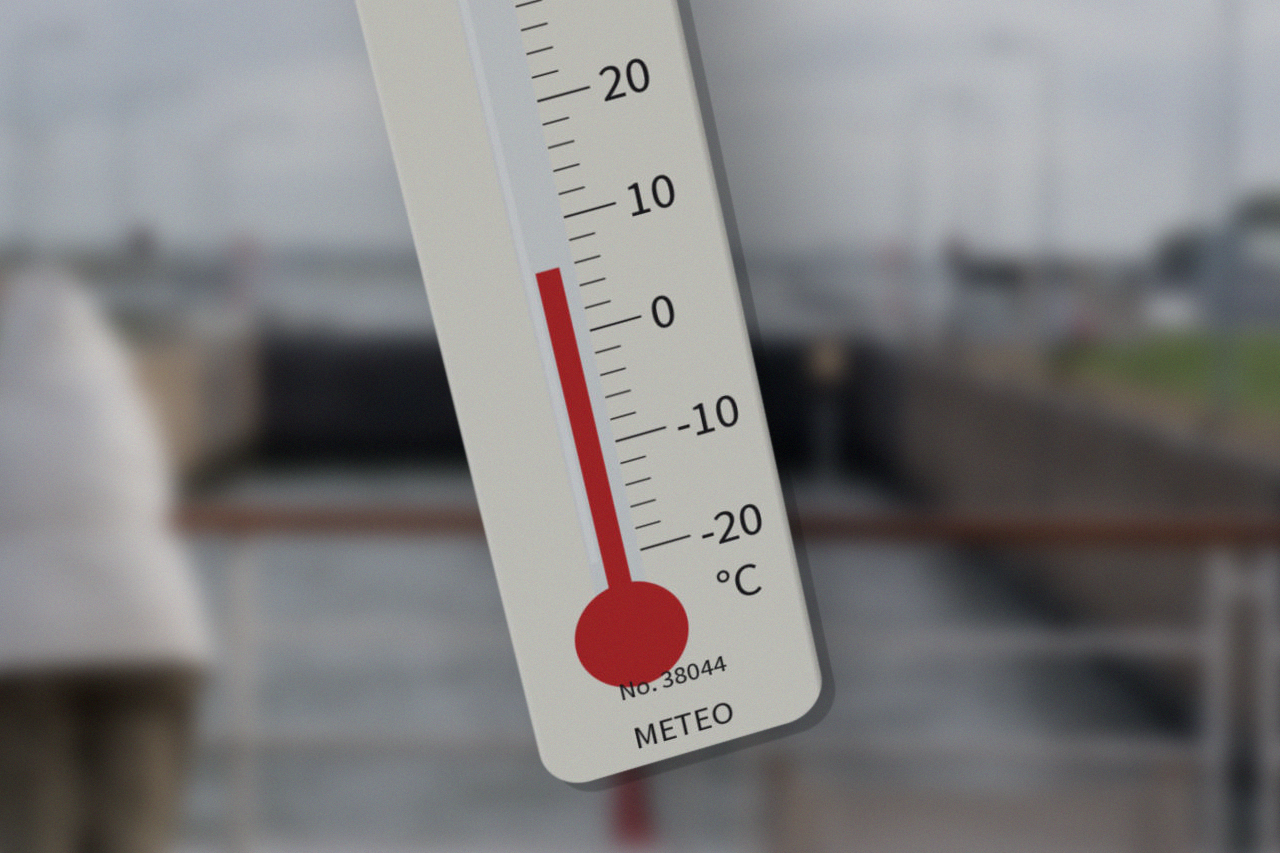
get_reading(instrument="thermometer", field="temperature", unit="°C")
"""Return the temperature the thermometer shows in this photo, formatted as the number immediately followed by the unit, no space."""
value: 6°C
